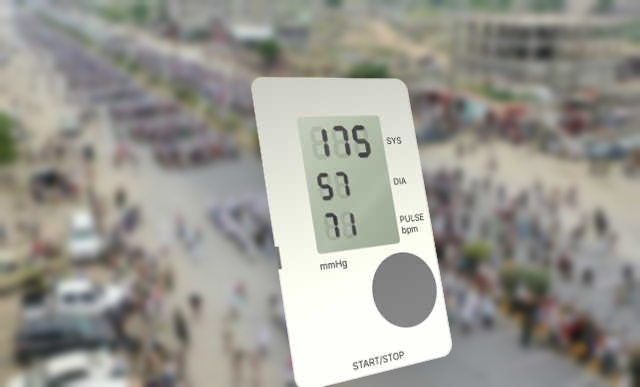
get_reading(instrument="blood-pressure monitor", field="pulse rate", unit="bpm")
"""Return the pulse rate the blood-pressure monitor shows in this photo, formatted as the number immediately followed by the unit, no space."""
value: 71bpm
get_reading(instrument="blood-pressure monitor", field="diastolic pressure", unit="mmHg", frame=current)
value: 57mmHg
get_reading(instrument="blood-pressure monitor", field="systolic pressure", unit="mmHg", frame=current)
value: 175mmHg
